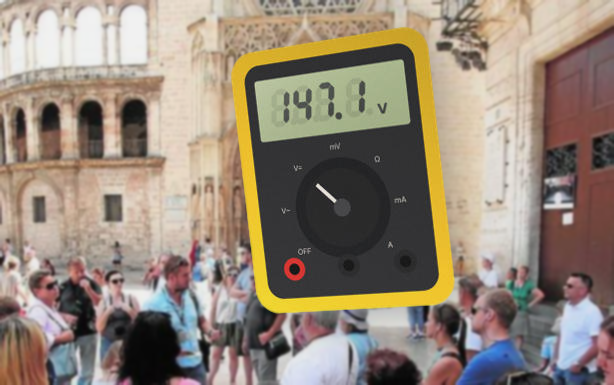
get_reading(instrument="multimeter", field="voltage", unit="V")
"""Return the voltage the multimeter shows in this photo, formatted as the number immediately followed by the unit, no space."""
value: 147.1V
